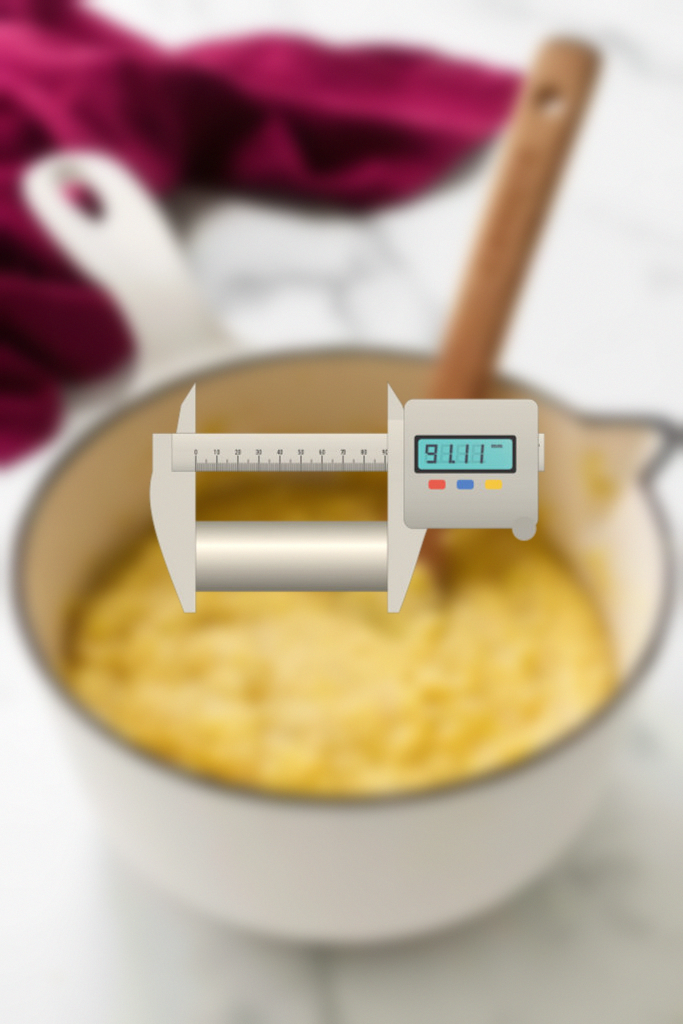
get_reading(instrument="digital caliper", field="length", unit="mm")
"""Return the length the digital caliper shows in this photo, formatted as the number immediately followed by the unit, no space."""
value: 91.11mm
